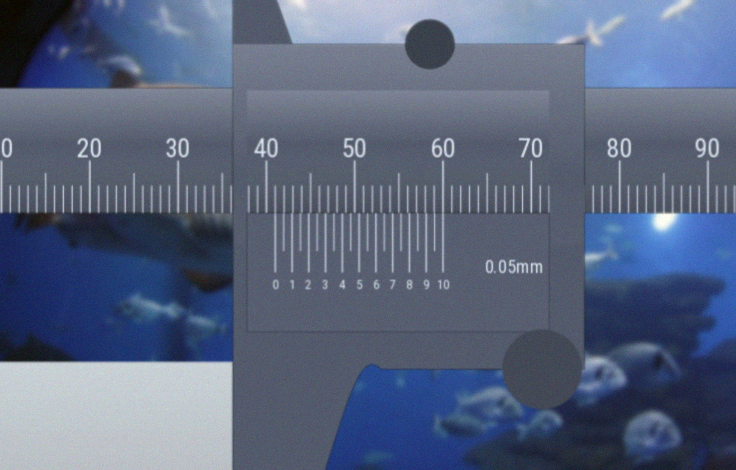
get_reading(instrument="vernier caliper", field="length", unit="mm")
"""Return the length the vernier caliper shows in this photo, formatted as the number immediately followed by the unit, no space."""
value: 41.0mm
